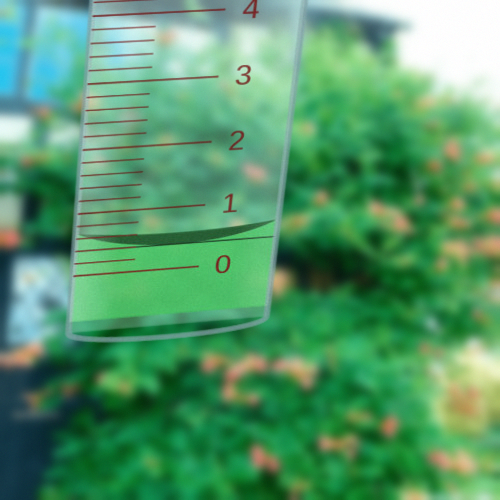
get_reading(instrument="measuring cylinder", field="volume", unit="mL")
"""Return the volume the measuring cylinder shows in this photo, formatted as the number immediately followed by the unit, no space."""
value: 0.4mL
